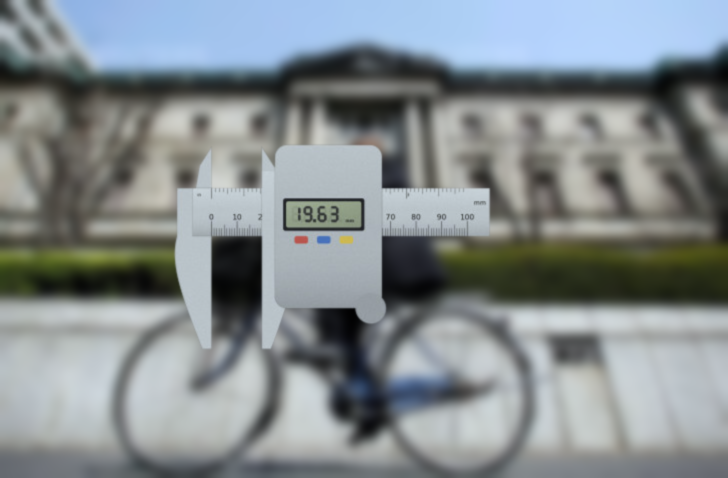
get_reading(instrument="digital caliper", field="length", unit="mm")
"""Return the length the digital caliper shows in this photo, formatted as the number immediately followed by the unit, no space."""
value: 19.63mm
